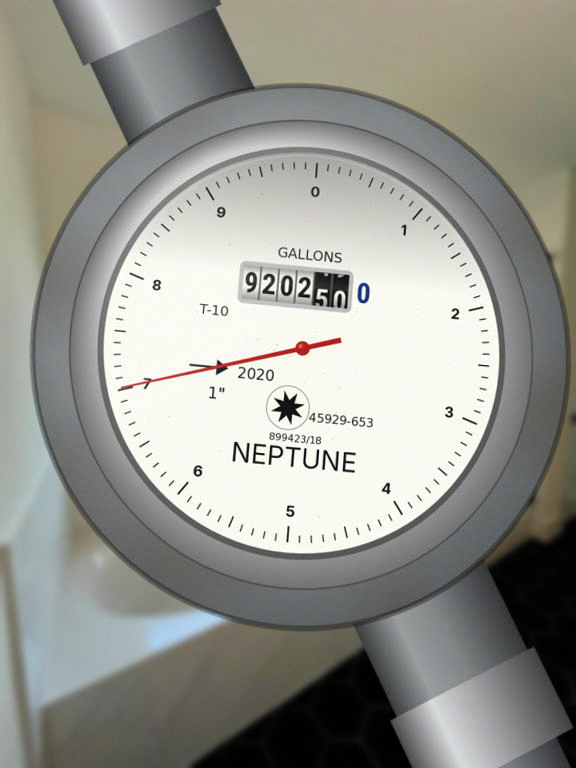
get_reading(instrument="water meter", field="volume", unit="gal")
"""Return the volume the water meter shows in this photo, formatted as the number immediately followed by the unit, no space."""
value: 9202497.0gal
